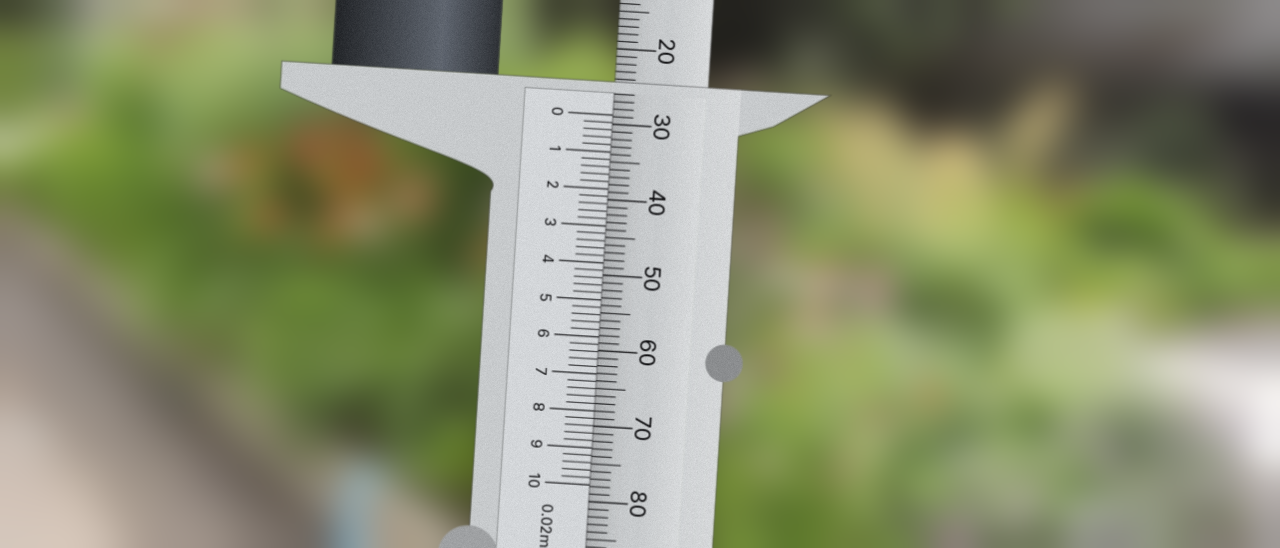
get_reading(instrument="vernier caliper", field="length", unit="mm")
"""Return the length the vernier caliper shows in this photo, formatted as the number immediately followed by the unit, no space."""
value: 28.8mm
